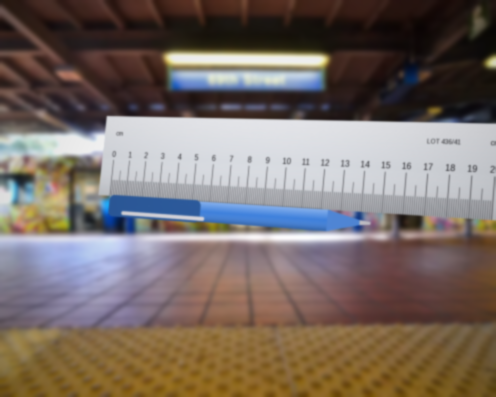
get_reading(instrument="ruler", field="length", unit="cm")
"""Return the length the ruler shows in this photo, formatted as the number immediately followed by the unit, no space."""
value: 14.5cm
